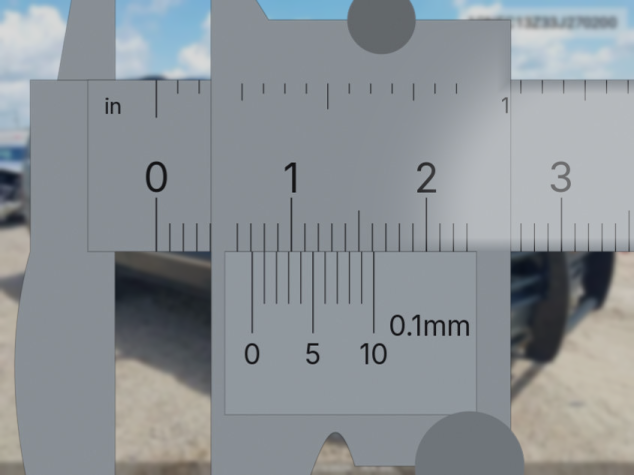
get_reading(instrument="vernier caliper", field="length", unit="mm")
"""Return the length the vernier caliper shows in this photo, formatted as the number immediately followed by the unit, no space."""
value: 7.1mm
